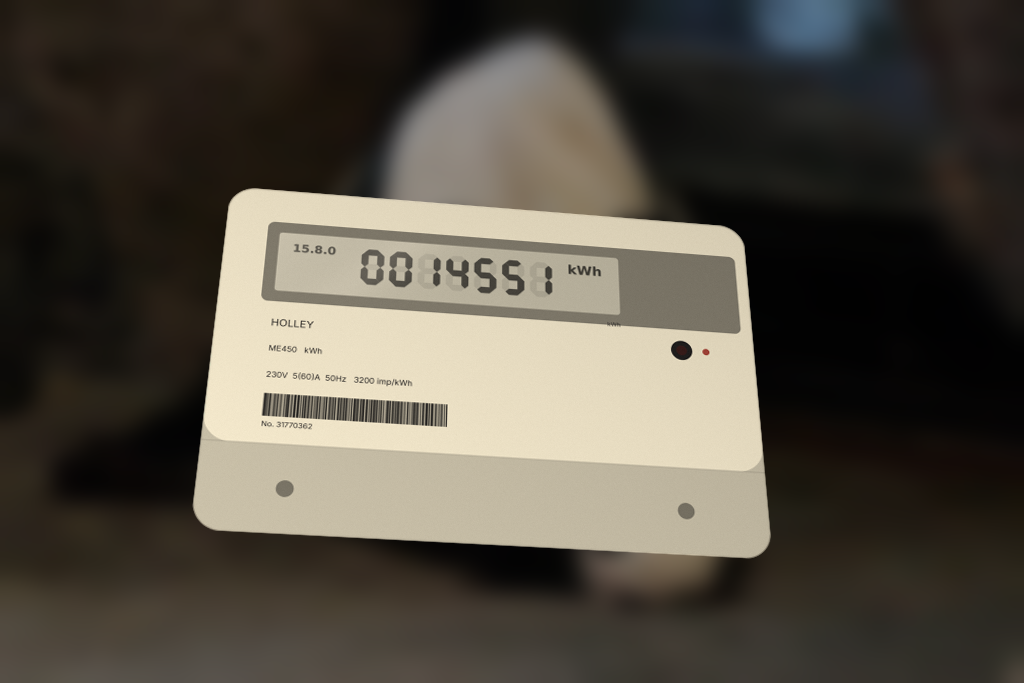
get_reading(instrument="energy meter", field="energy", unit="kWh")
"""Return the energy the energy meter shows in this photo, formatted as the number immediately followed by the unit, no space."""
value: 14551kWh
